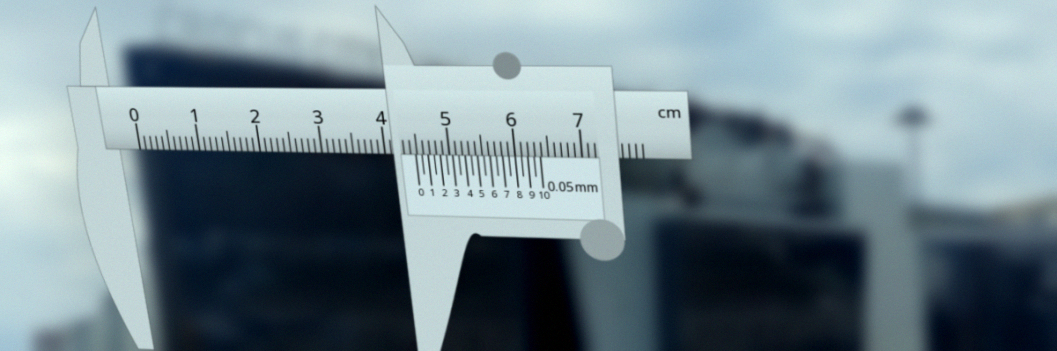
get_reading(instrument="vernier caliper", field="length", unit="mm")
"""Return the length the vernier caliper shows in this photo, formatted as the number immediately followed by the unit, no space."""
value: 44.8mm
